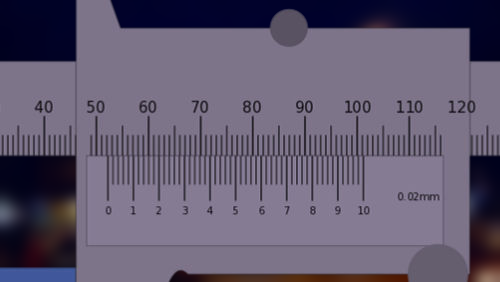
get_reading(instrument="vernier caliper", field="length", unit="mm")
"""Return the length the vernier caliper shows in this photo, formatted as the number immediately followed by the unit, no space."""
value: 52.2mm
